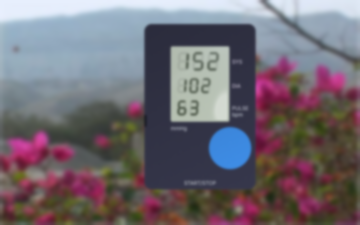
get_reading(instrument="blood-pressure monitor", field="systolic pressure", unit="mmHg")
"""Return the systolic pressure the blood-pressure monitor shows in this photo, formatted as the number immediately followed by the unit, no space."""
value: 152mmHg
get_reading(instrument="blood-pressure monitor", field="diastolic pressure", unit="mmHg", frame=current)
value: 102mmHg
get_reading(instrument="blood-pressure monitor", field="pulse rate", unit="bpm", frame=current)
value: 63bpm
